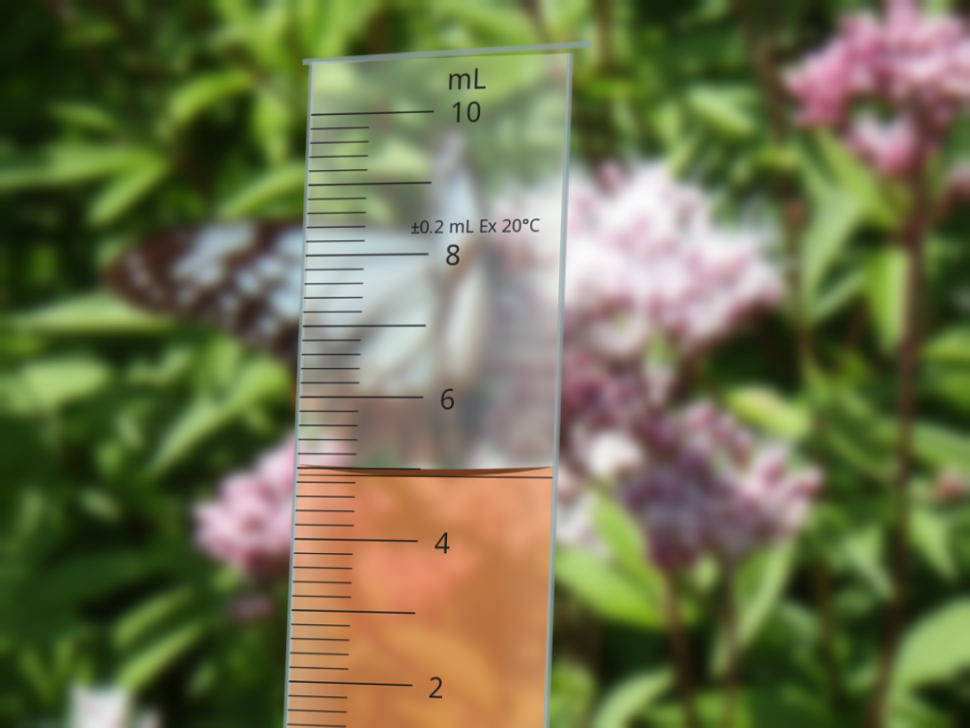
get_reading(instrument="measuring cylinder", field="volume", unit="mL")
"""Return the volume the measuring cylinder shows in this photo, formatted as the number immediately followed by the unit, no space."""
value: 4.9mL
